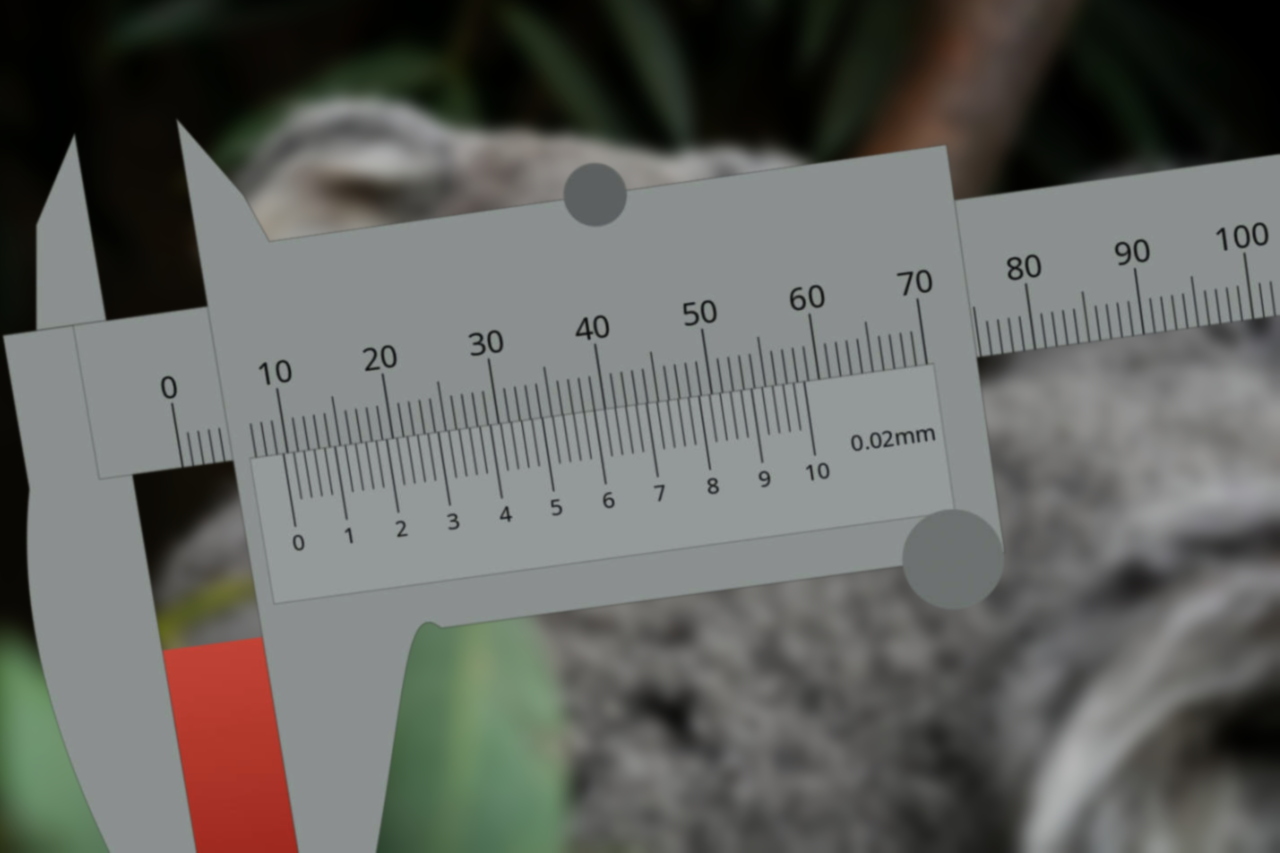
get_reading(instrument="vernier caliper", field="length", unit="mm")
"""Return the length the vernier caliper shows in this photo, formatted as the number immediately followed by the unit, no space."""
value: 9.6mm
